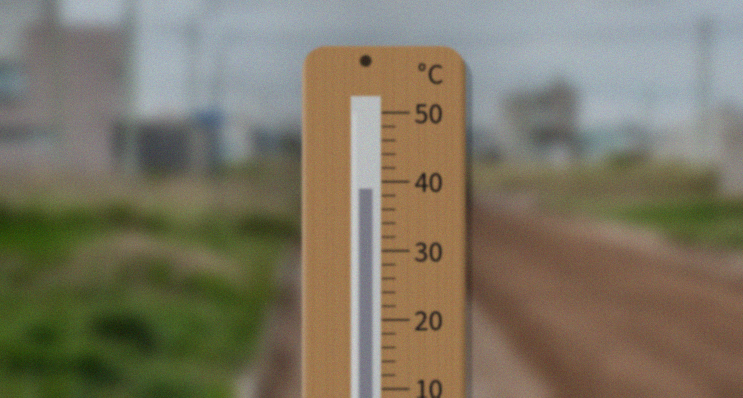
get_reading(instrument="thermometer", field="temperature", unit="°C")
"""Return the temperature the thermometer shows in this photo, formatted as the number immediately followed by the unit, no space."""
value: 39°C
